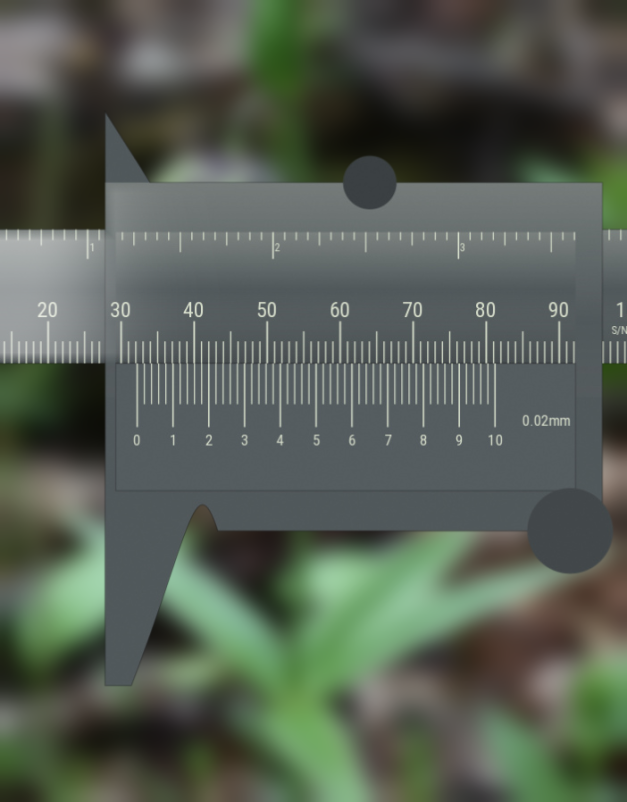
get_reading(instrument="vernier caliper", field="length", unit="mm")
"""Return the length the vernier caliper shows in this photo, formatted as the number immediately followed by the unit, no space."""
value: 32.2mm
